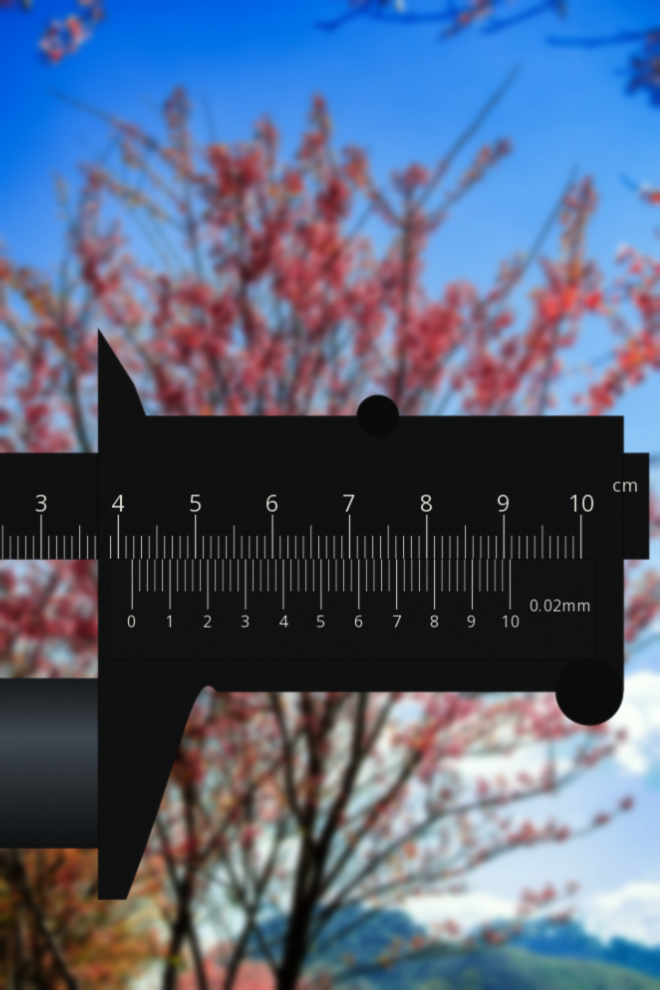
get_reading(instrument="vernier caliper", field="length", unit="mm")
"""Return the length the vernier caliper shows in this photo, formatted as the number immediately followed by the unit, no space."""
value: 41.8mm
